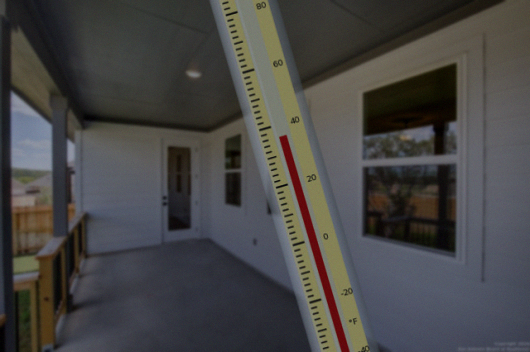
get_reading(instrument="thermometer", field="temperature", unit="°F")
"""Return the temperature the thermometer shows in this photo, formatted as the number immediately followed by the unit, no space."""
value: 36°F
